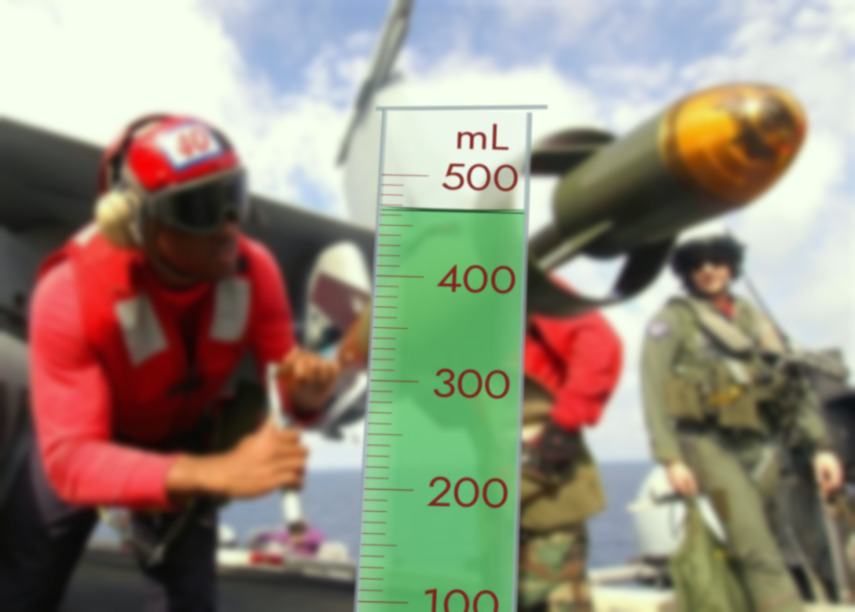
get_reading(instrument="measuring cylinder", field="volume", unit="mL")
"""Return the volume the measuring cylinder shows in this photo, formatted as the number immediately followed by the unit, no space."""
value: 465mL
